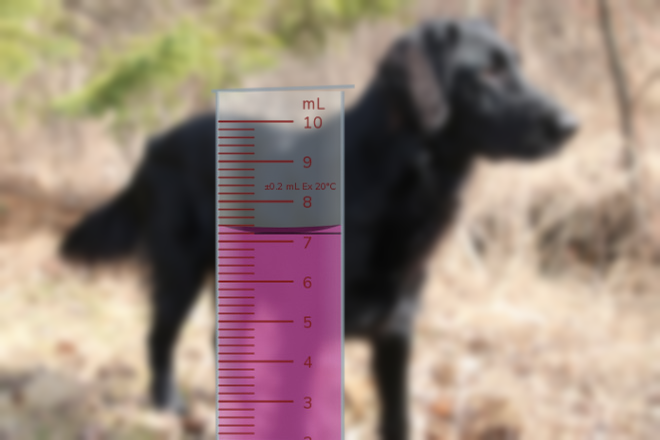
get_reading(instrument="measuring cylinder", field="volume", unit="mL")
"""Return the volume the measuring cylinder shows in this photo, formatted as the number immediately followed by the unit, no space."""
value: 7.2mL
